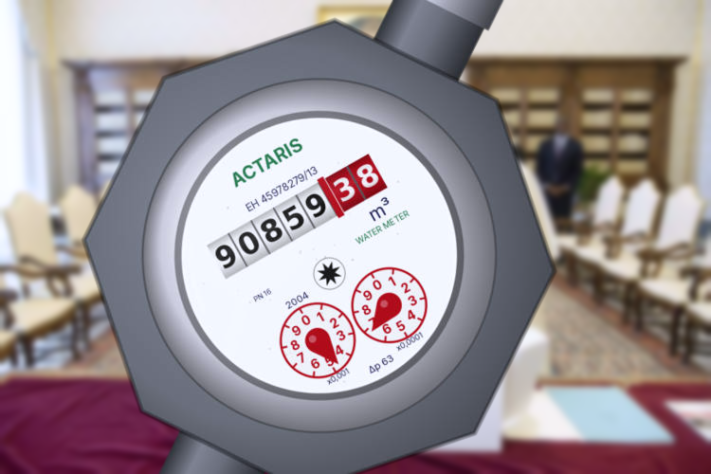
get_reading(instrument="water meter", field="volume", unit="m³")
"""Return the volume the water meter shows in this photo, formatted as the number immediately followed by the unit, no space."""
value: 90859.3846m³
